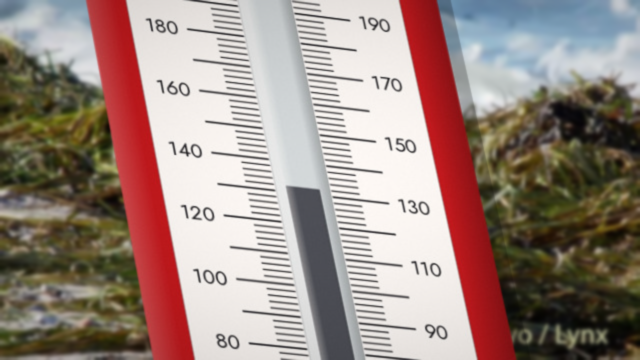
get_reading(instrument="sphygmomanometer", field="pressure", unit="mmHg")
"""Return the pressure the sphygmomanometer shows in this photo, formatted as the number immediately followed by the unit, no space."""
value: 132mmHg
